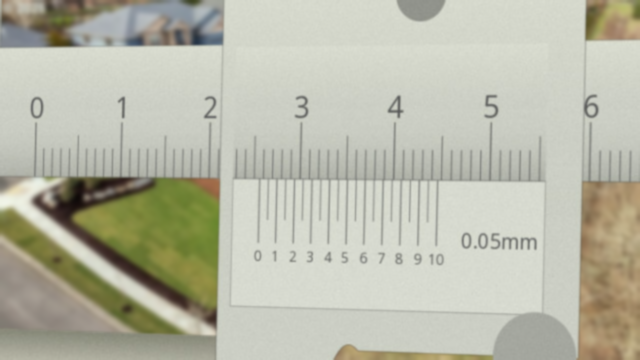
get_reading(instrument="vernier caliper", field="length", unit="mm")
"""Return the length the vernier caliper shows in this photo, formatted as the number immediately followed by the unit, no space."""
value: 25.6mm
